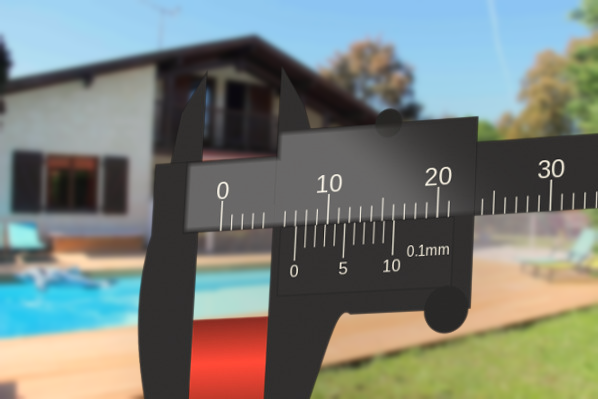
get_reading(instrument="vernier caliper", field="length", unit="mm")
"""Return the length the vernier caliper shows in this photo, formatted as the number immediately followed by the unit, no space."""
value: 7.1mm
